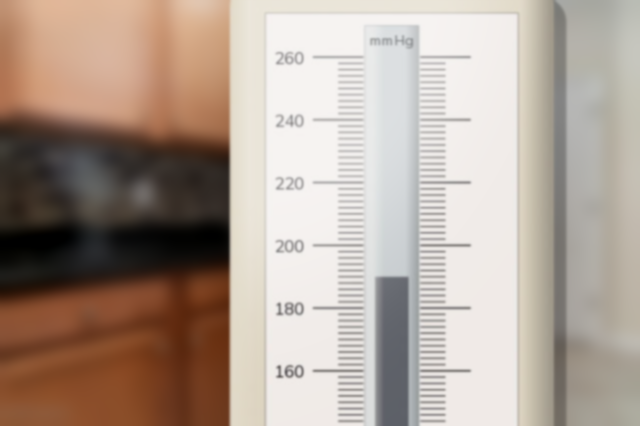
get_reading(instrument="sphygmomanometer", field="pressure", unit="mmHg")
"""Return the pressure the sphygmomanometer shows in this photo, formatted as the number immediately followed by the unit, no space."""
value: 190mmHg
